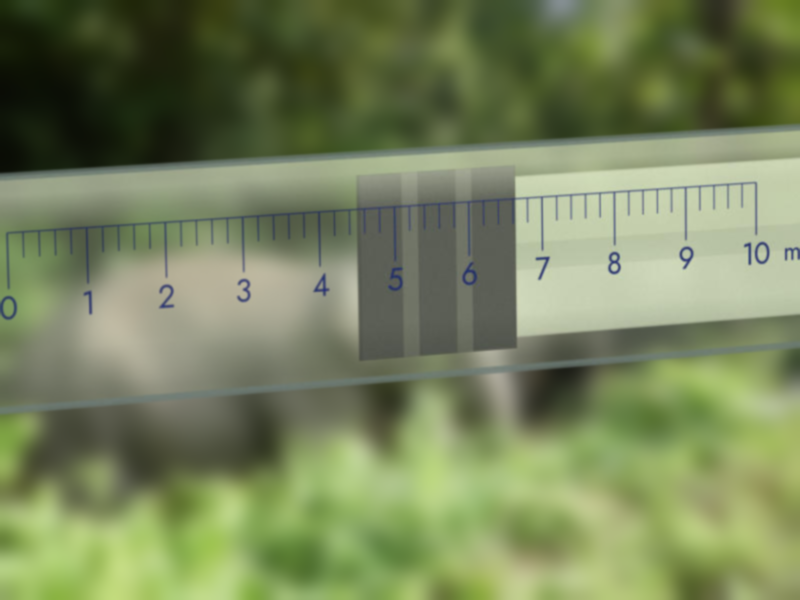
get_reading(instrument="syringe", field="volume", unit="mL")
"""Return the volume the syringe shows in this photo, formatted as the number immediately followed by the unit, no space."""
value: 4.5mL
